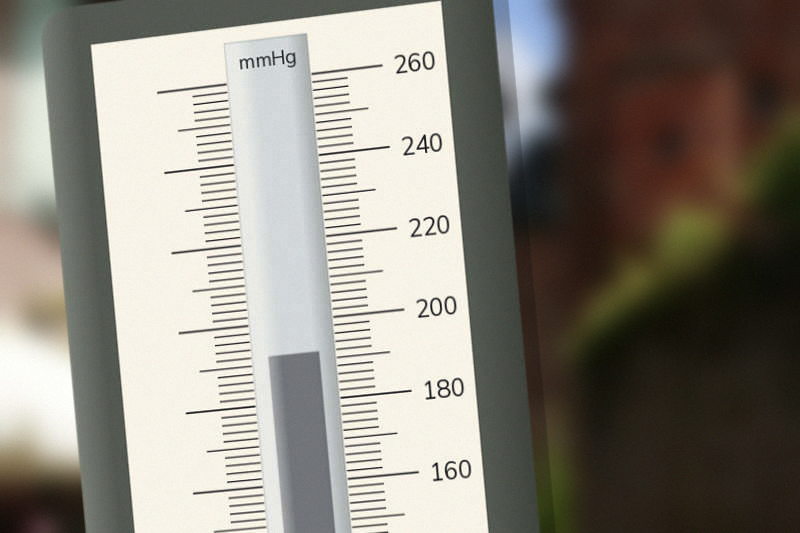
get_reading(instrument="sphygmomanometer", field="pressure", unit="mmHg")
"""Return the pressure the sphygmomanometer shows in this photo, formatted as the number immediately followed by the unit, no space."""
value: 192mmHg
